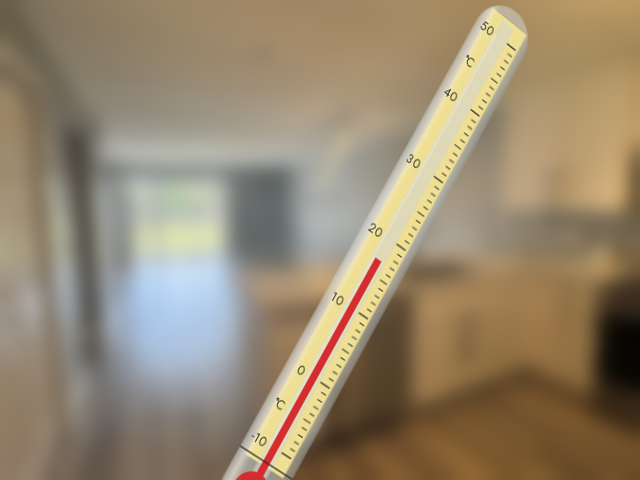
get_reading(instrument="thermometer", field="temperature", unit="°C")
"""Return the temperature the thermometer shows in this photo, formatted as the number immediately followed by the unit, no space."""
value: 17°C
